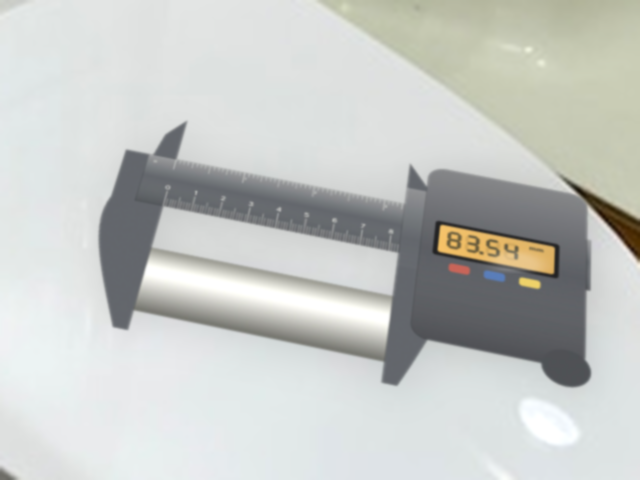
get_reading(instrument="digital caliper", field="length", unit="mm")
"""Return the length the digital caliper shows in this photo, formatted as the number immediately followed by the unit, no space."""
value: 83.54mm
